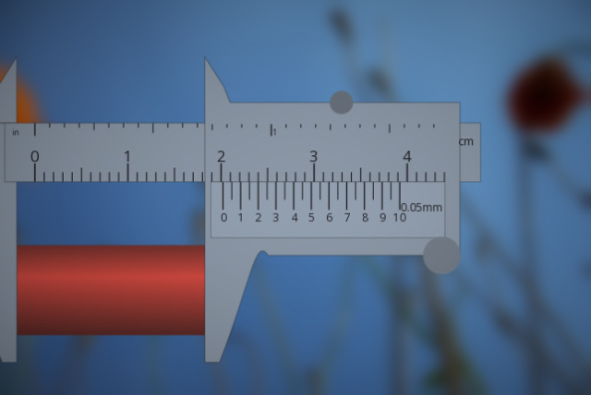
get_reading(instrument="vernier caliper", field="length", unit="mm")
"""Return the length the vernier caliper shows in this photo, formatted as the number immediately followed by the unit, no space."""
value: 20.2mm
